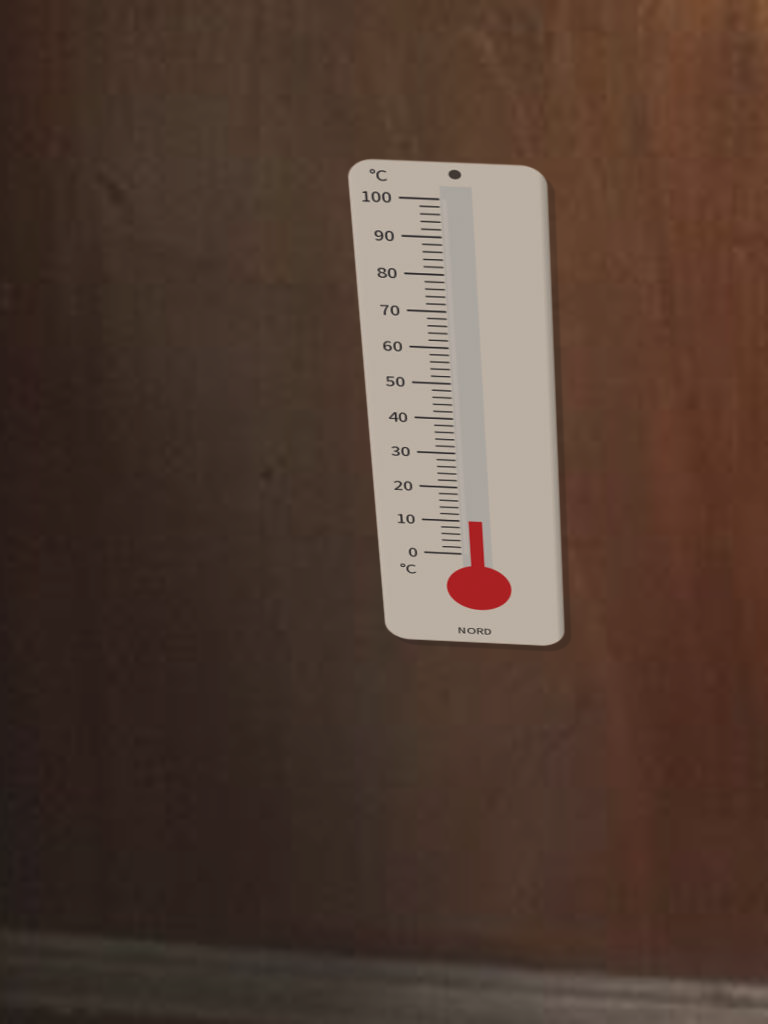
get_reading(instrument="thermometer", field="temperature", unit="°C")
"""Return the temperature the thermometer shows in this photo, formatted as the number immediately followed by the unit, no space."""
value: 10°C
